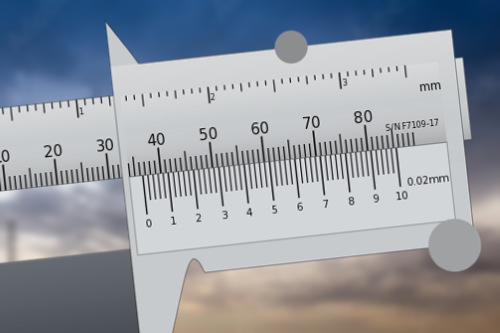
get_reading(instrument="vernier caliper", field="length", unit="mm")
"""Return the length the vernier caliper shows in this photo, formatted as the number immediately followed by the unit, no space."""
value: 36.5mm
